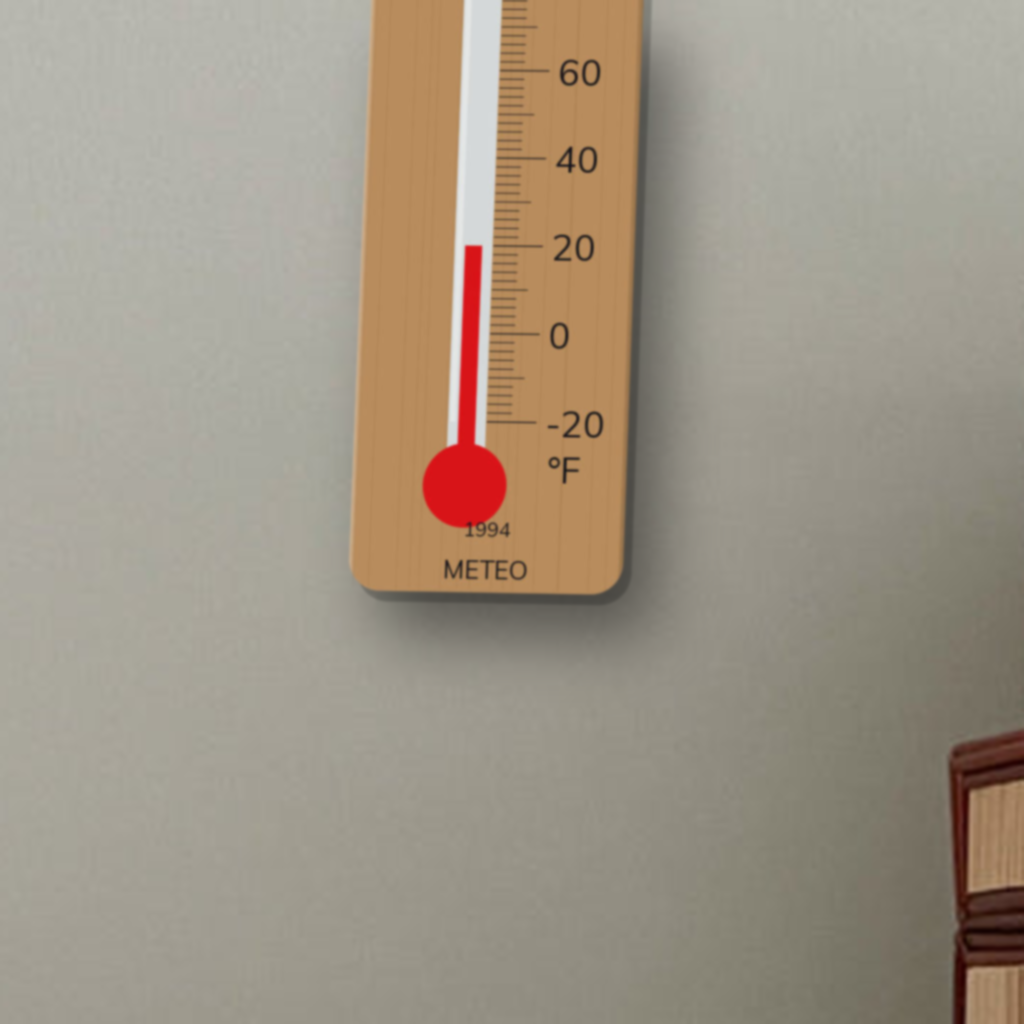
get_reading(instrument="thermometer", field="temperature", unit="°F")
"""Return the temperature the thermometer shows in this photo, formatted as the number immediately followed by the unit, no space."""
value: 20°F
